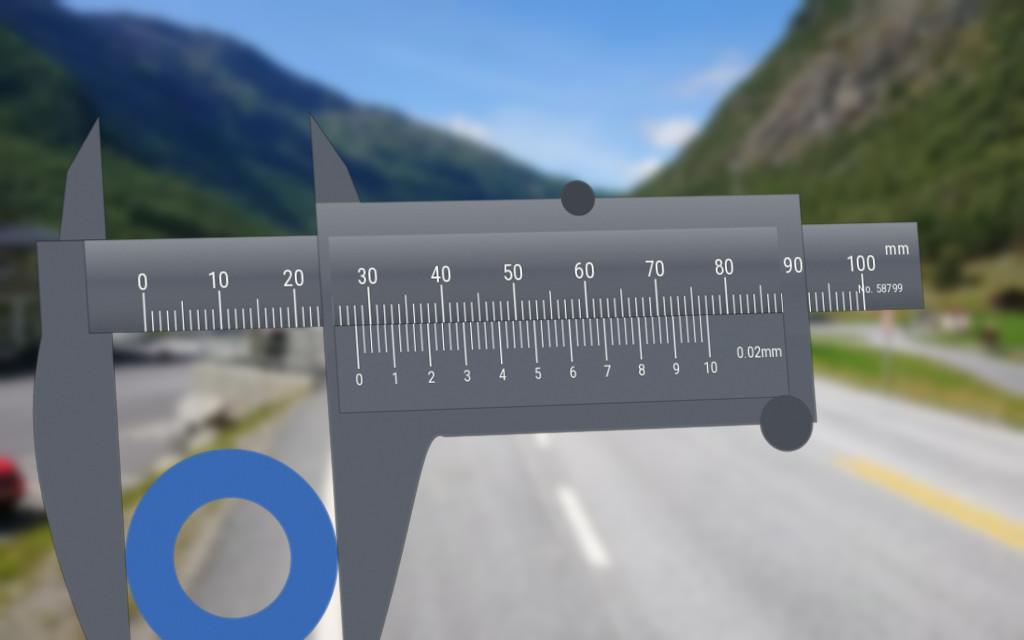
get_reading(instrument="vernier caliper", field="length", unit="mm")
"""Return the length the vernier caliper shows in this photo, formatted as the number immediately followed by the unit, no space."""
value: 28.0mm
